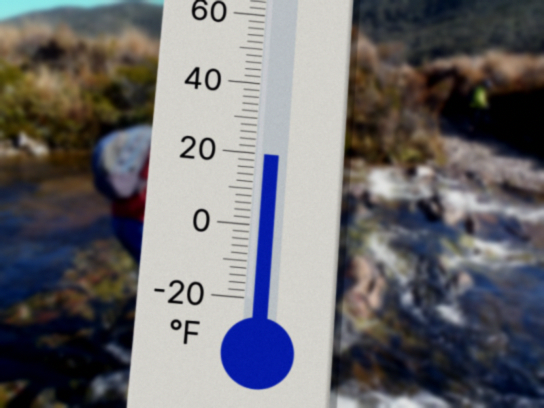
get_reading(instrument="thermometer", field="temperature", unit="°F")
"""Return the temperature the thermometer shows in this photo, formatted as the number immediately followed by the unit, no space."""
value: 20°F
